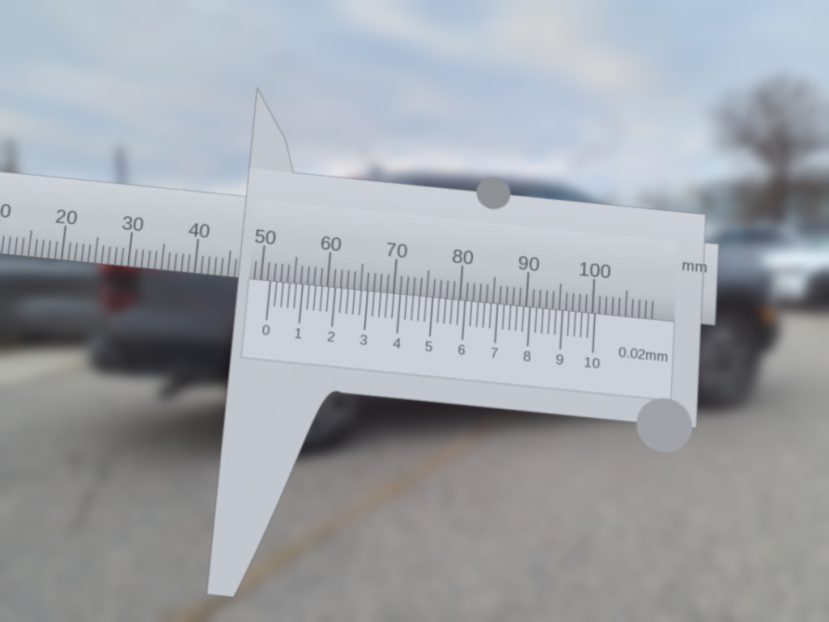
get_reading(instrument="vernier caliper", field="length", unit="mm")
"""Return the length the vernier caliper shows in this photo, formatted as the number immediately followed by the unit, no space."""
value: 51.4mm
